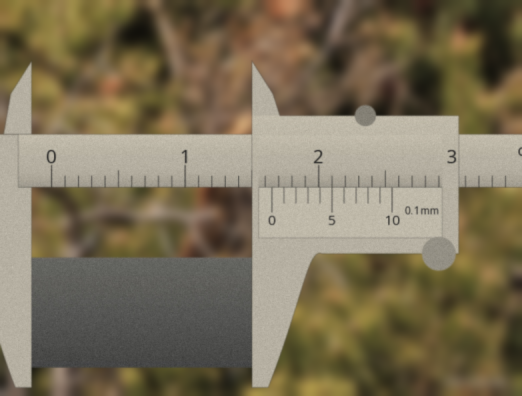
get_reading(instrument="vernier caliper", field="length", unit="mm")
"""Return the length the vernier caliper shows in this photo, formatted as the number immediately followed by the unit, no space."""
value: 16.5mm
